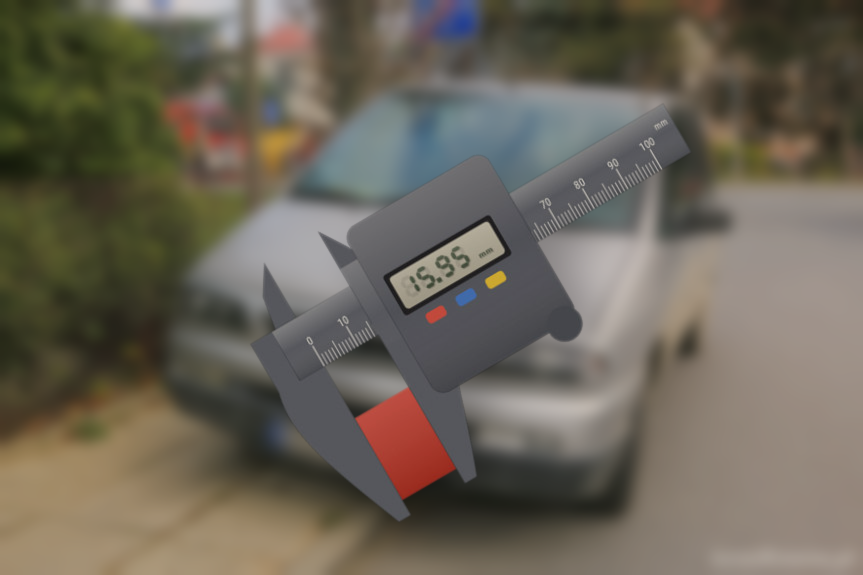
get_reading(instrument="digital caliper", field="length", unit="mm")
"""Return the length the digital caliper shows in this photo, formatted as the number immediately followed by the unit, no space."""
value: 15.95mm
